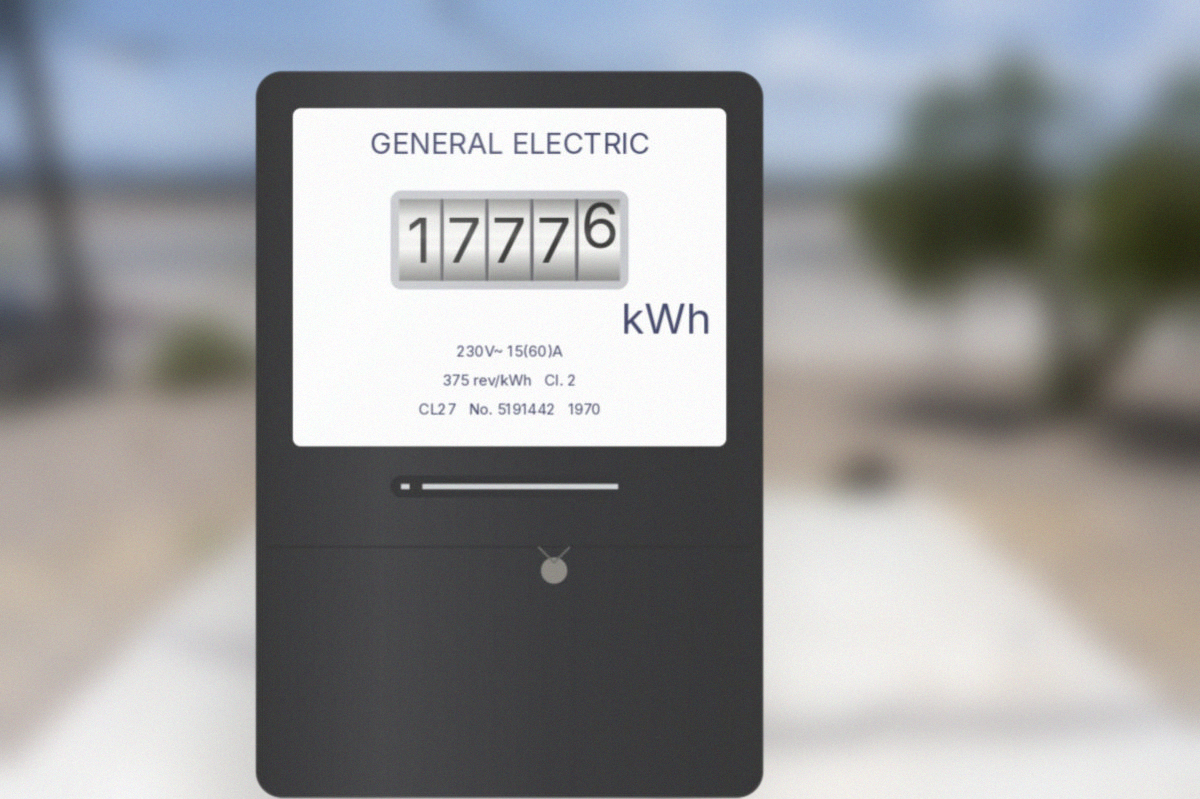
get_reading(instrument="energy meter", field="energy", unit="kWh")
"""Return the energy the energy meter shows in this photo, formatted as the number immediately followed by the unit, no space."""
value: 17776kWh
